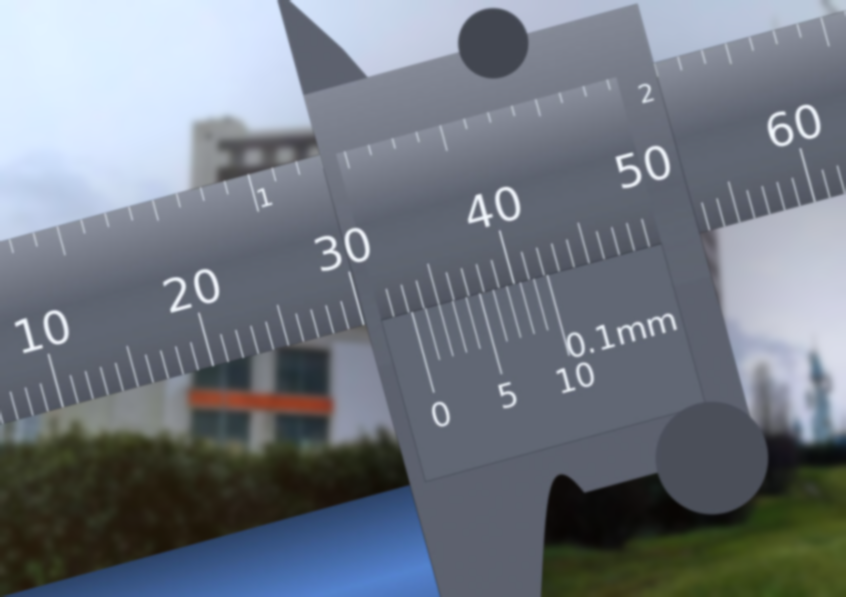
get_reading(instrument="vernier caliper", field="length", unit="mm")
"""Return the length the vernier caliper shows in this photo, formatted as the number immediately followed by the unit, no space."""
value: 33.2mm
